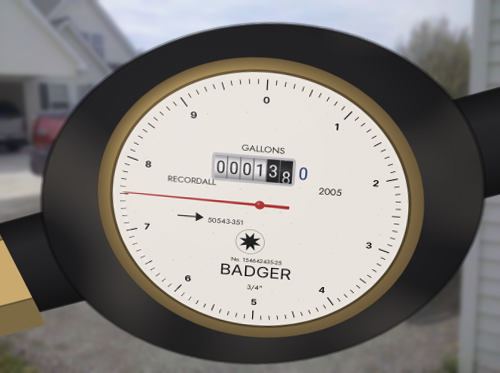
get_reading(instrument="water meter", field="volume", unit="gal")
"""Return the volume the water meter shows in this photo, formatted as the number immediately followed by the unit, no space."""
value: 1377.5gal
